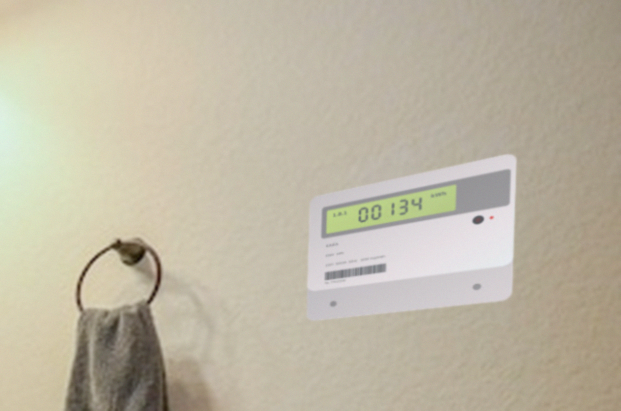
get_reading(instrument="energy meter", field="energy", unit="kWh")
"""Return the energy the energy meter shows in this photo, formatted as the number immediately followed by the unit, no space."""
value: 134kWh
